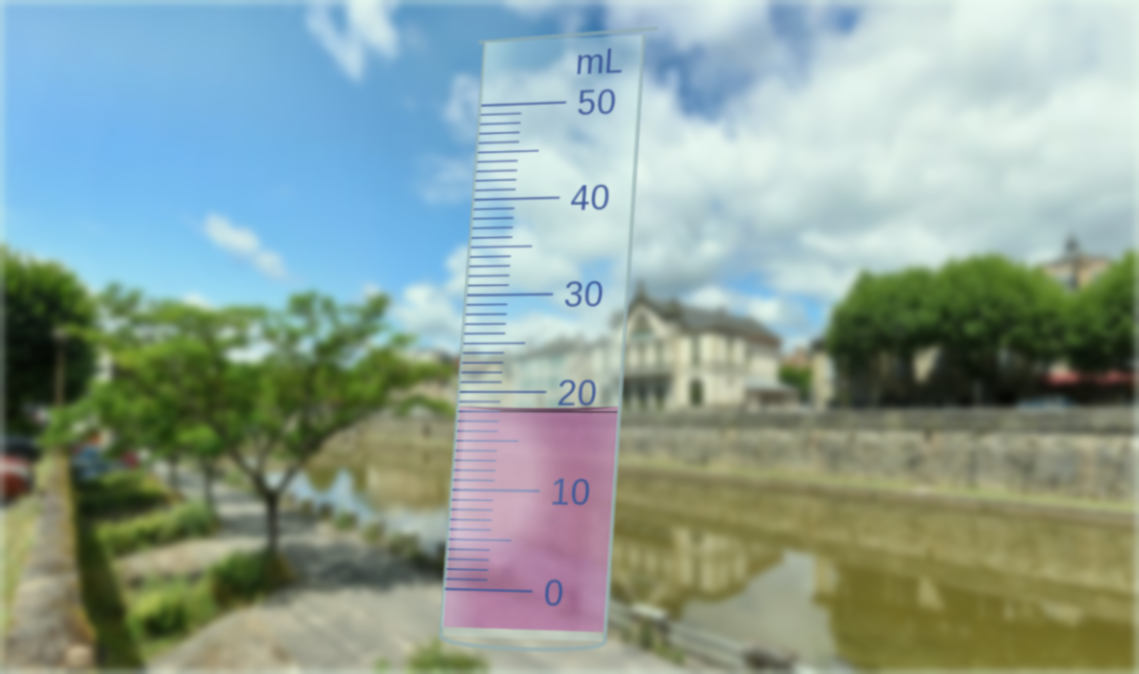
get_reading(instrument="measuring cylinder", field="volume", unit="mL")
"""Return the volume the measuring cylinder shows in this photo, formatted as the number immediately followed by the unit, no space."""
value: 18mL
